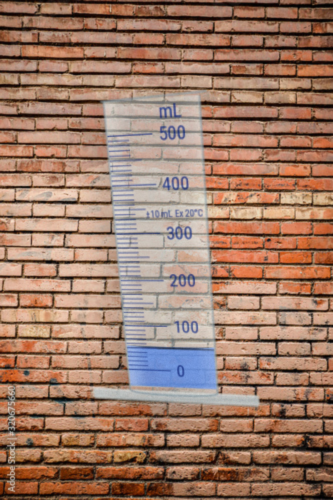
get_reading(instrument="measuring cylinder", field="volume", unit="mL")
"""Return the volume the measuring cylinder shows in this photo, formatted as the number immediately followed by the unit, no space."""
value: 50mL
